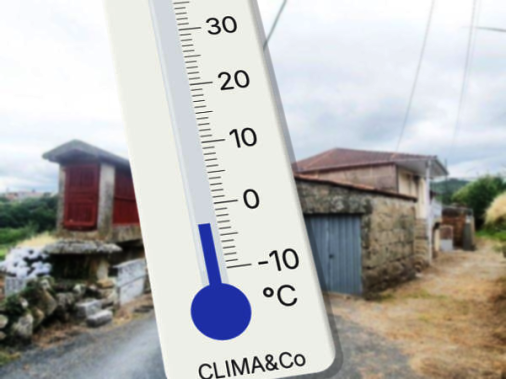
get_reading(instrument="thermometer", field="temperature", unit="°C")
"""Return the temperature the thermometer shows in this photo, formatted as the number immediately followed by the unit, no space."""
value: -3°C
